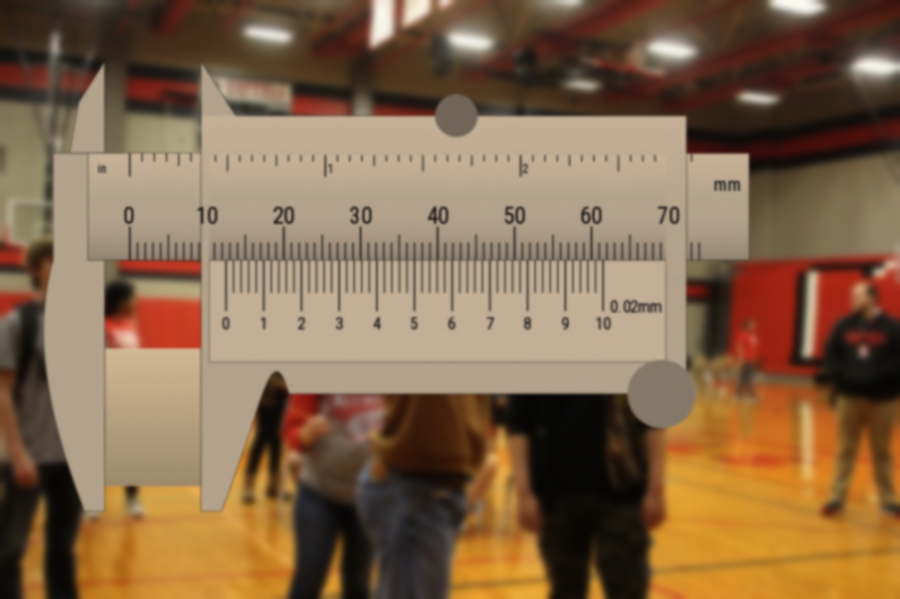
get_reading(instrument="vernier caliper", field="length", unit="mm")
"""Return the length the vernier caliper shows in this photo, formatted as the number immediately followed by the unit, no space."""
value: 12.5mm
